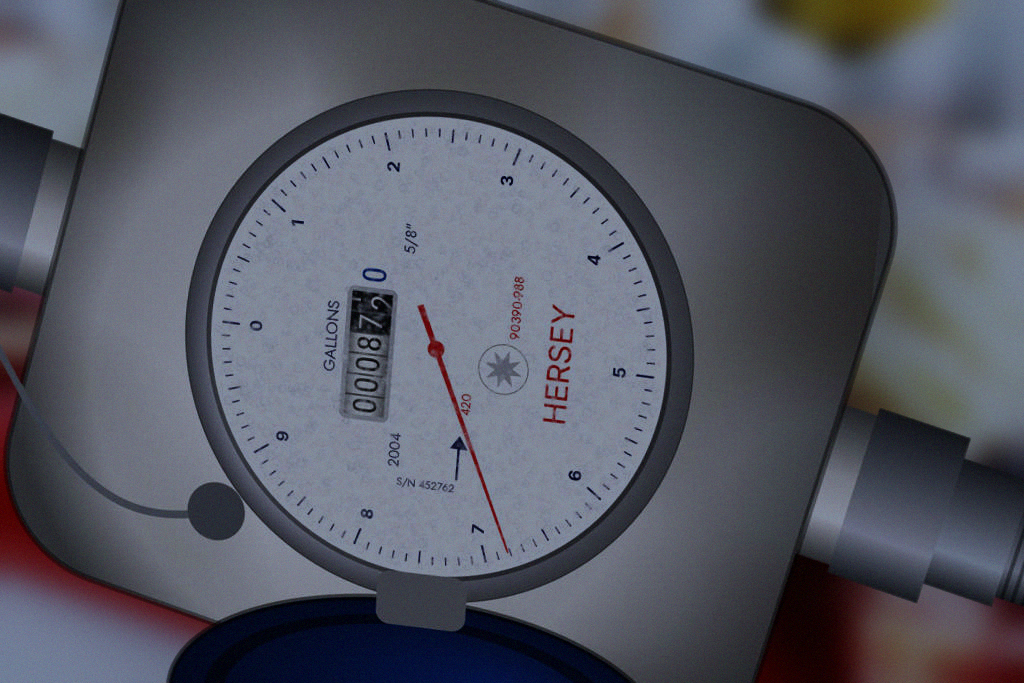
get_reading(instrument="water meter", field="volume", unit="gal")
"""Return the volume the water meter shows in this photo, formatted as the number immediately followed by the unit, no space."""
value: 8716.8gal
